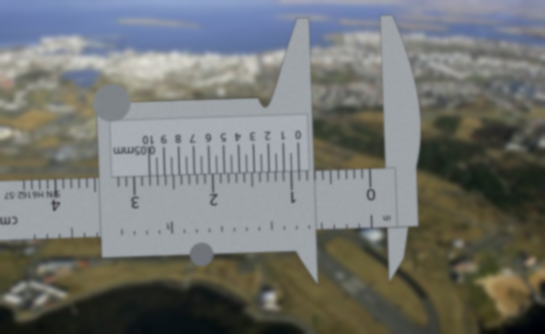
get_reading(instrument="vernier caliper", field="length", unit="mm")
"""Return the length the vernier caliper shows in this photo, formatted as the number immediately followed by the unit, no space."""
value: 9.0mm
